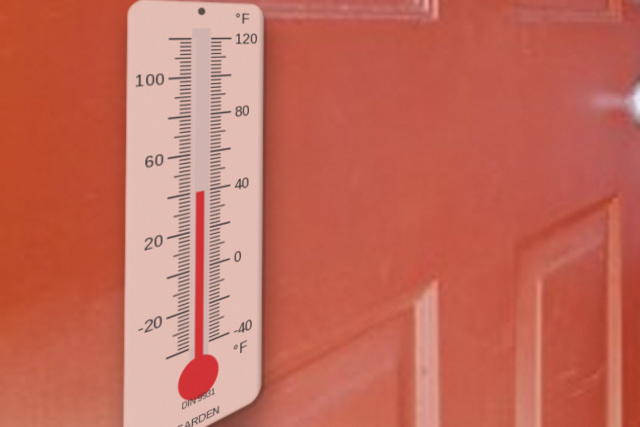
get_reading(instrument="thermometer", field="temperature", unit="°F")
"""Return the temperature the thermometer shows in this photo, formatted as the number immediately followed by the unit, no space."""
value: 40°F
